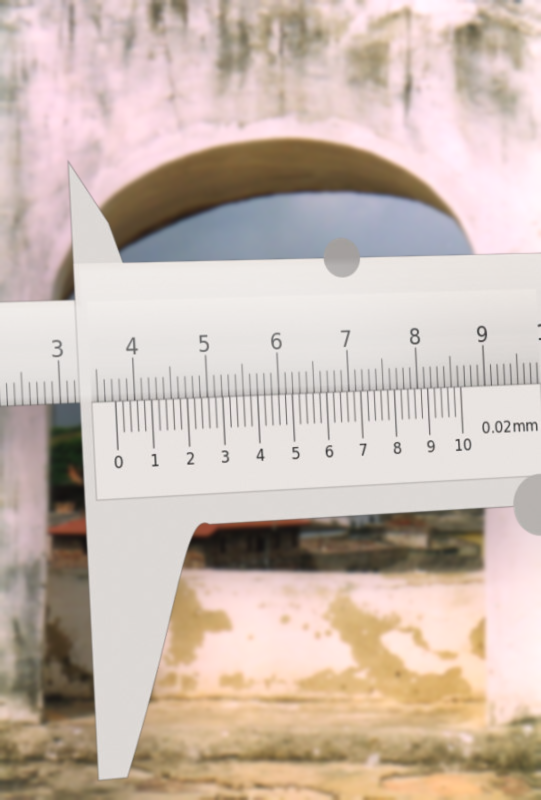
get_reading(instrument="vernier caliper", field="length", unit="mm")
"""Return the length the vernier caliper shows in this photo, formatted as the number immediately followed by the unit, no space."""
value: 37.4mm
